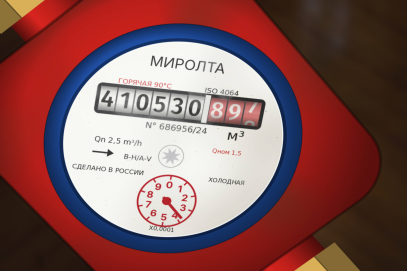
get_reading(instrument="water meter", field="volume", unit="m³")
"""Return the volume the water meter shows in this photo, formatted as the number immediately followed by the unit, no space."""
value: 410530.8973m³
